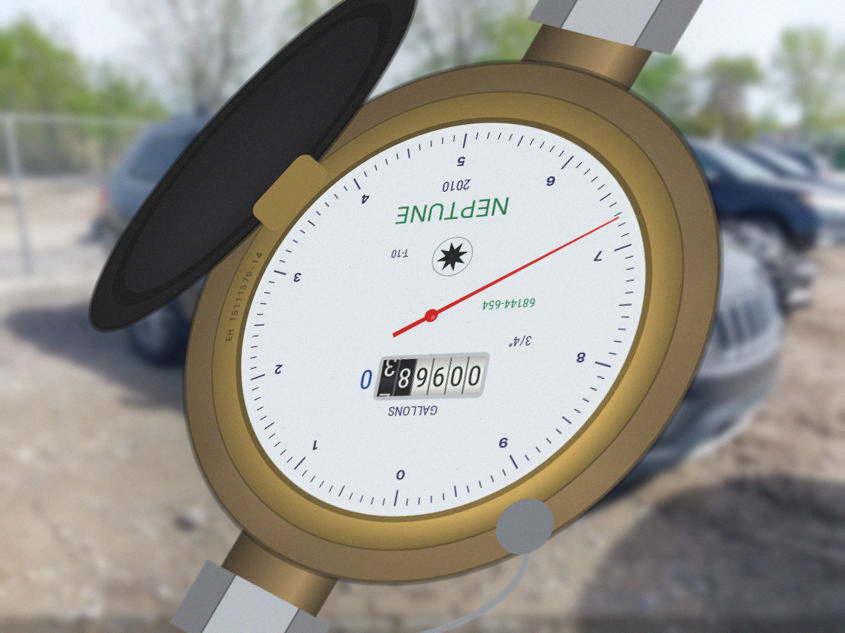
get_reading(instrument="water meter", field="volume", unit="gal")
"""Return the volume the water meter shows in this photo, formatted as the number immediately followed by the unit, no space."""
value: 96826.7gal
